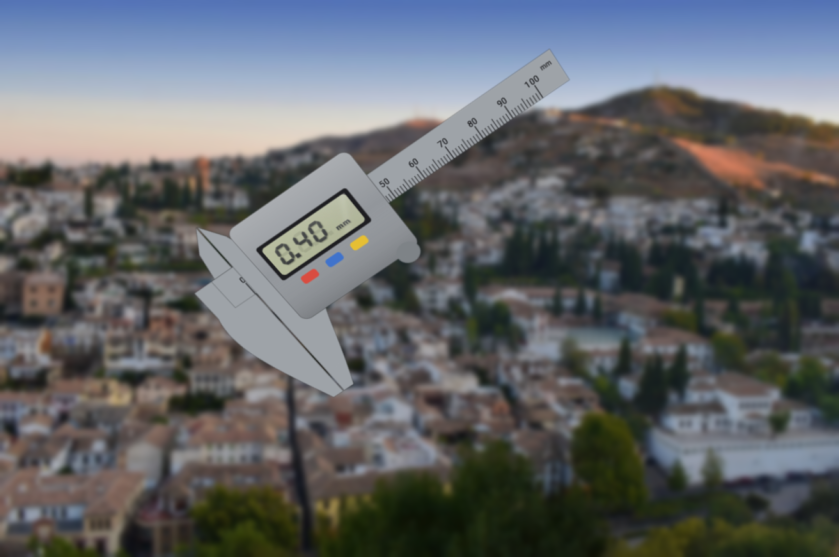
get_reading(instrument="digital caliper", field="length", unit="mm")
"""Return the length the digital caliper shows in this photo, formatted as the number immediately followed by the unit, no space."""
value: 0.40mm
